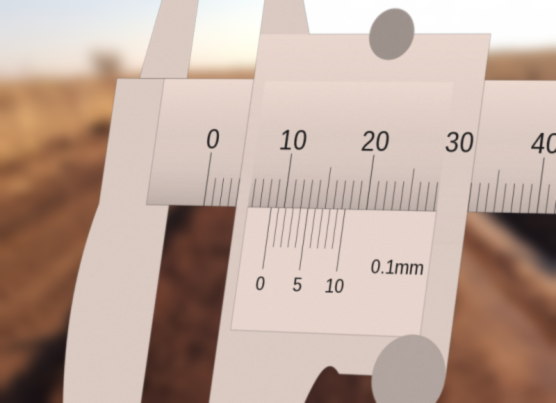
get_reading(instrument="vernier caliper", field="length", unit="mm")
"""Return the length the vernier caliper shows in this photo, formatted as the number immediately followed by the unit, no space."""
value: 8.4mm
